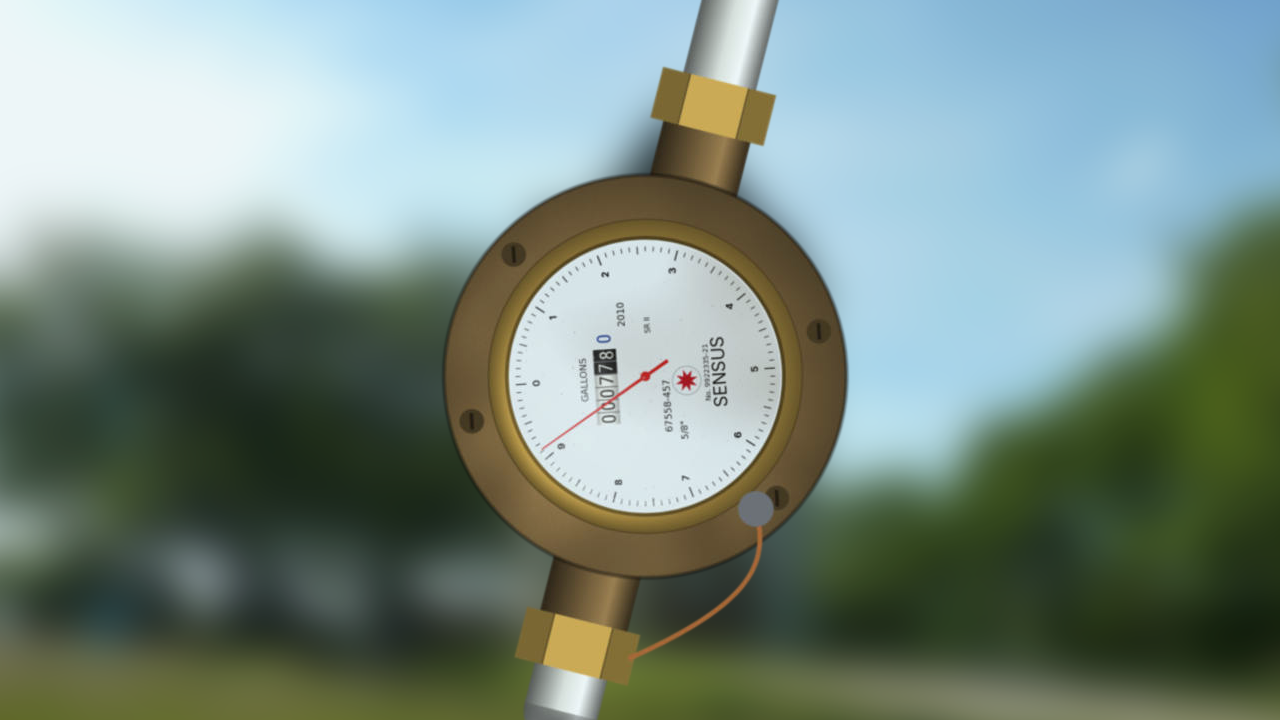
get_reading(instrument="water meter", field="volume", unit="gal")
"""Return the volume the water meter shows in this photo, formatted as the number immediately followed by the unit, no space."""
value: 7779.1gal
